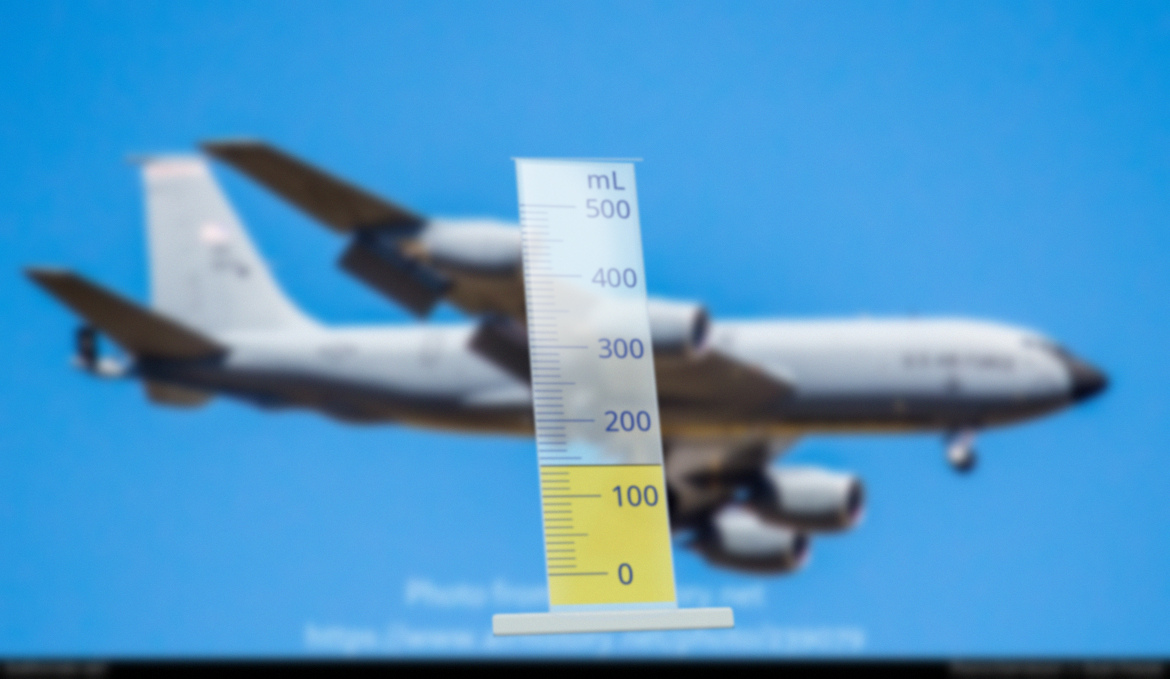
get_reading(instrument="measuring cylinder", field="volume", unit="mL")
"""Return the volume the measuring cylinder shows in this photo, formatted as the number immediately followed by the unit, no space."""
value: 140mL
